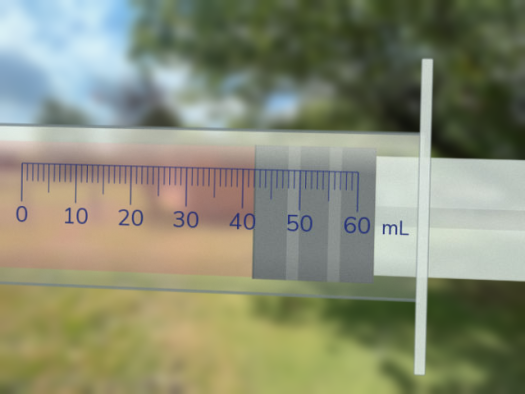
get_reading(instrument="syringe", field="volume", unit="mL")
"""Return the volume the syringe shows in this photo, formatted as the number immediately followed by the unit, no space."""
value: 42mL
